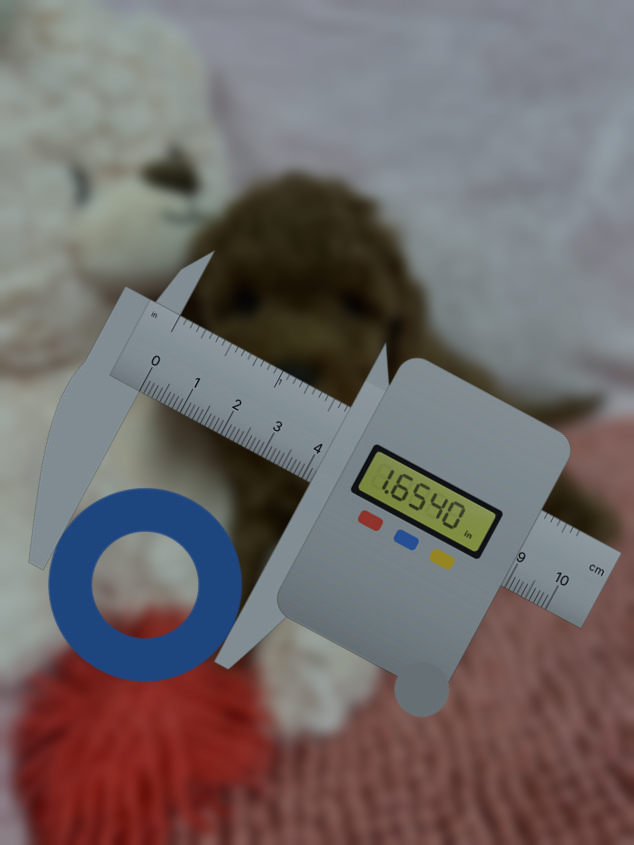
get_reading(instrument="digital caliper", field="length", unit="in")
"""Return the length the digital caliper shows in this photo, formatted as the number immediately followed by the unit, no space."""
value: 1.6540in
